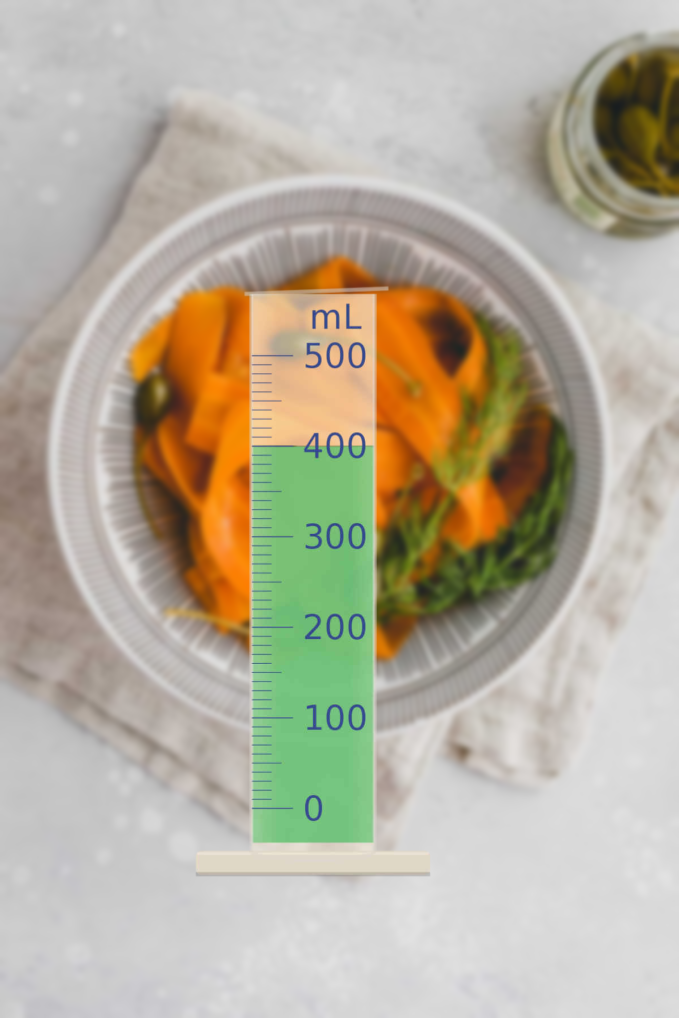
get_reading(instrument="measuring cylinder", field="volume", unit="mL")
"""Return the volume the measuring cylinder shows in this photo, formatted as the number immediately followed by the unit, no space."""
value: 400mL
